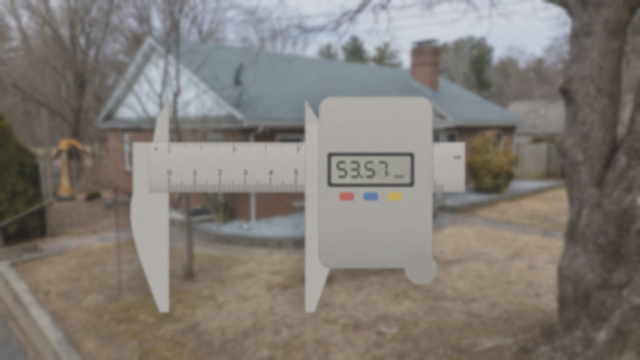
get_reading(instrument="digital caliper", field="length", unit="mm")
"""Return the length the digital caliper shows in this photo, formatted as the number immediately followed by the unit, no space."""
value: 53.57mm
